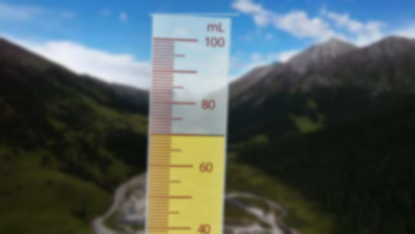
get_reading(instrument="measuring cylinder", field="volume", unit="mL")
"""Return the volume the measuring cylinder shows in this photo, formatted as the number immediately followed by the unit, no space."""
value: 70mL
